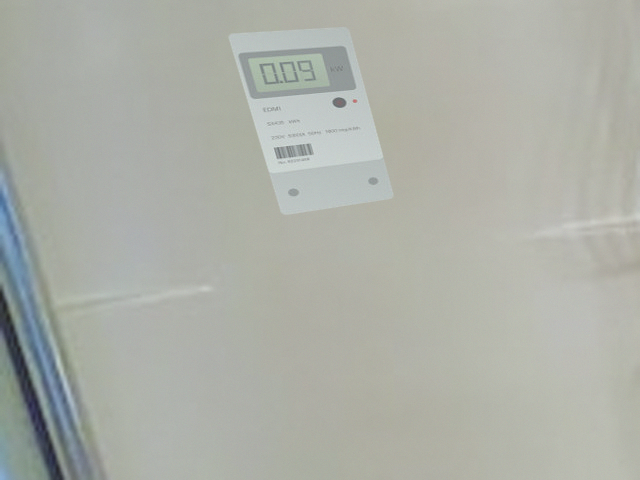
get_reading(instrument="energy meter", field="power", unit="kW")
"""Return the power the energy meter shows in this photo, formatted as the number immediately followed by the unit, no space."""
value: 0.09kW
